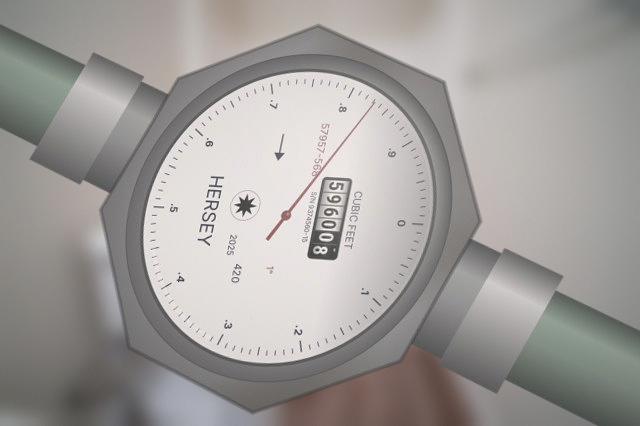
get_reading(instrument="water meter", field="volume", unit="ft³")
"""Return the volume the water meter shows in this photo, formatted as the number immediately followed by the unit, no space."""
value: 596007.83ft³
